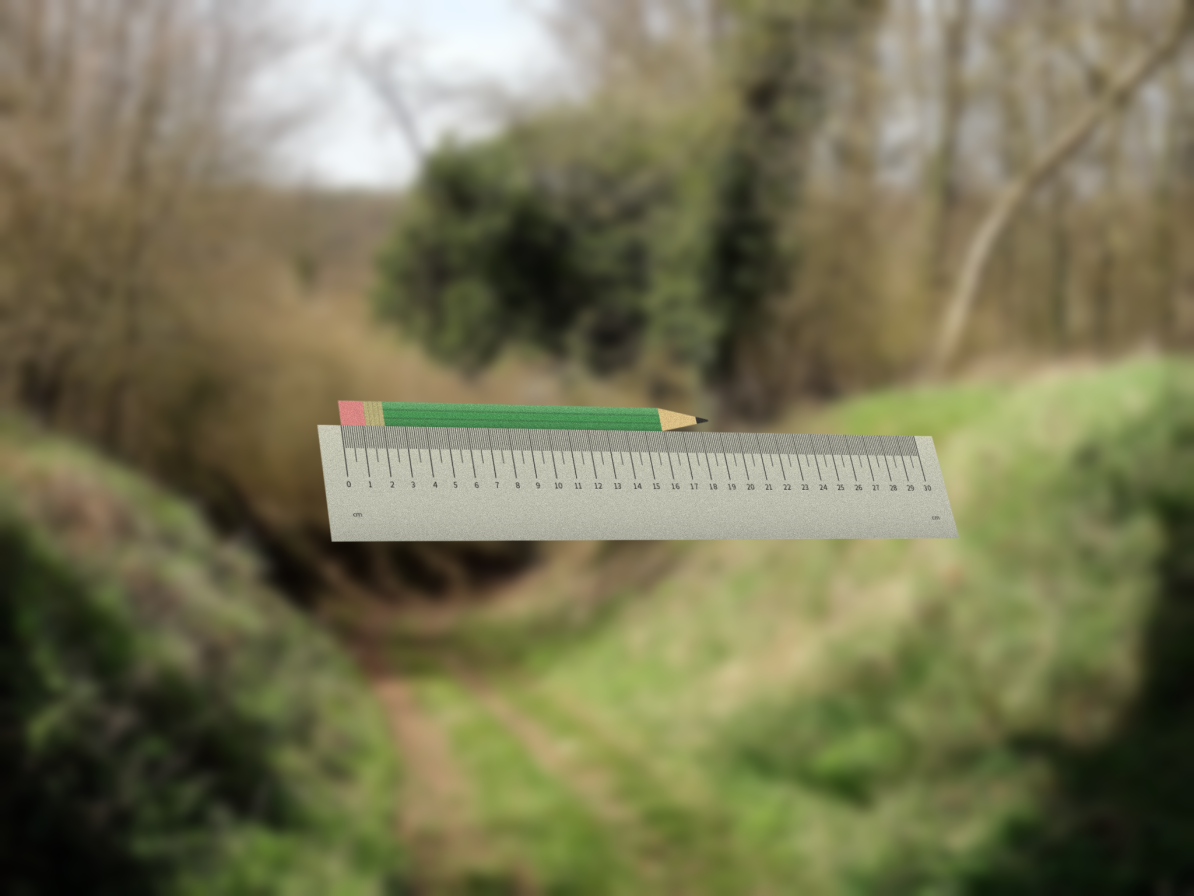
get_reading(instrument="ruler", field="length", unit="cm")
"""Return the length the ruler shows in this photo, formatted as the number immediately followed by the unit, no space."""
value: 18.5cm
